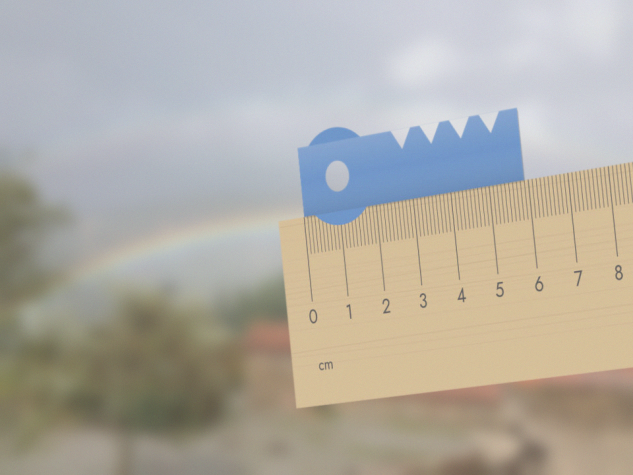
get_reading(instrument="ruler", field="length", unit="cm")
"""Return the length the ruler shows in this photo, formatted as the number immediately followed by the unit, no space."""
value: 5.9cm
